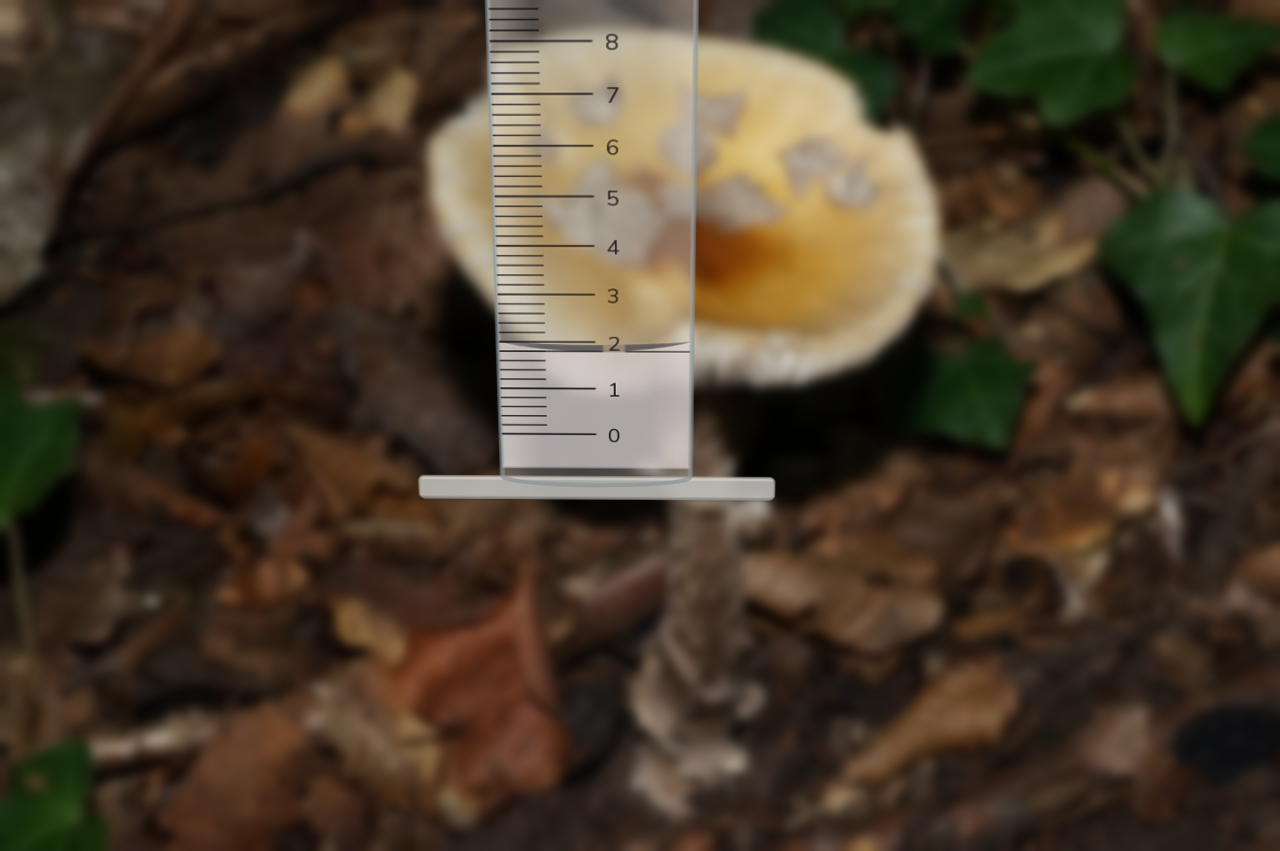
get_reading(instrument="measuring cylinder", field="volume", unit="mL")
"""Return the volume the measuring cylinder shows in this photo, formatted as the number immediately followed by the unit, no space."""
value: 1.8mL
